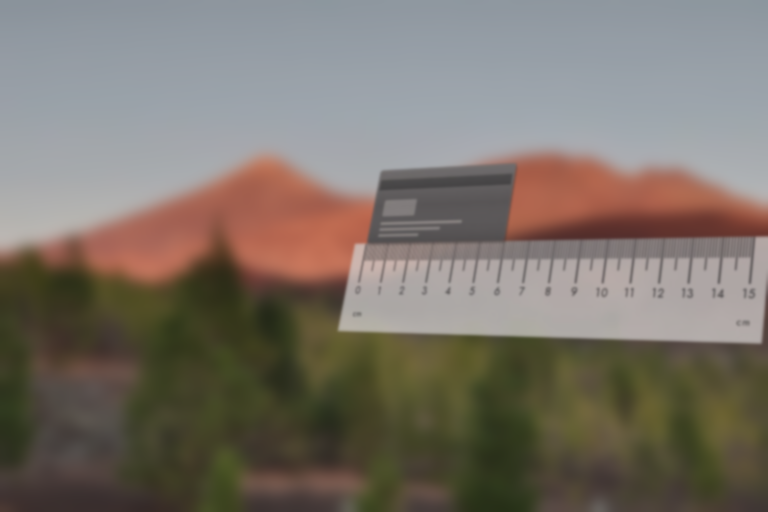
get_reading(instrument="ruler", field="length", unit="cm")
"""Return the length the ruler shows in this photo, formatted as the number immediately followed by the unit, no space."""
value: 6cm
